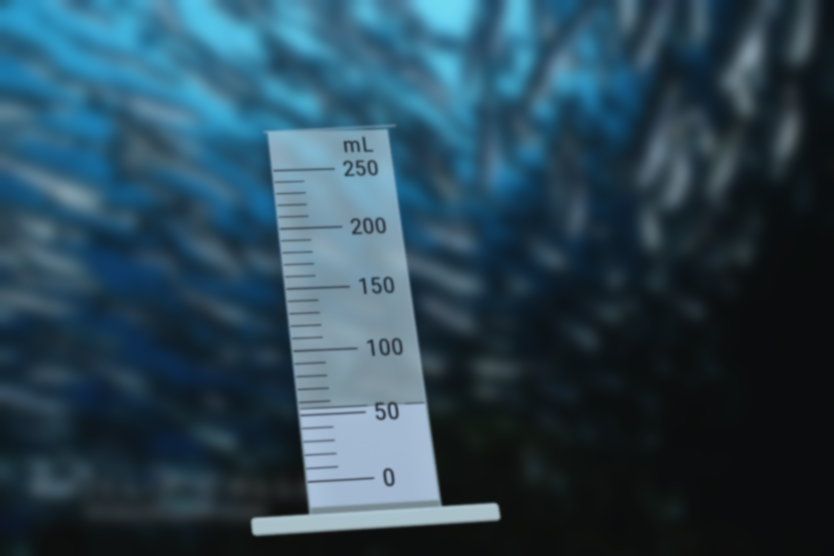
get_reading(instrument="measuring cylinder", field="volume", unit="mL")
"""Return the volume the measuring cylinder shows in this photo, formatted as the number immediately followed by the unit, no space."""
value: 55mL
